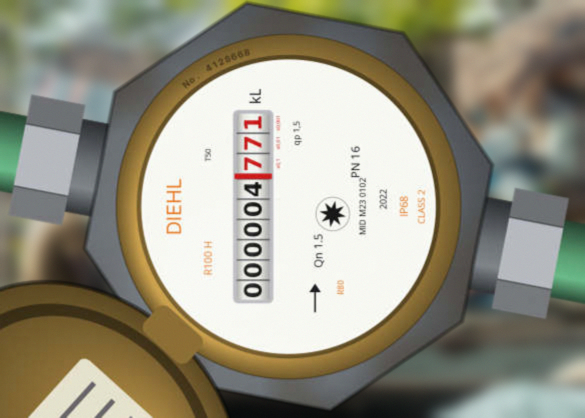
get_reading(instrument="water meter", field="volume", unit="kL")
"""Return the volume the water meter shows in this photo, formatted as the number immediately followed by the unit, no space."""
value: 4.771kL
